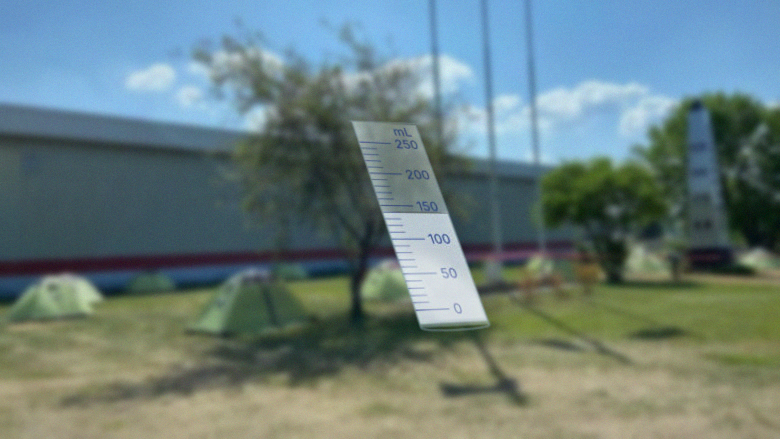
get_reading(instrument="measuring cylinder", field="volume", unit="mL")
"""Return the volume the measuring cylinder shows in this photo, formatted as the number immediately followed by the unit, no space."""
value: 140mL
